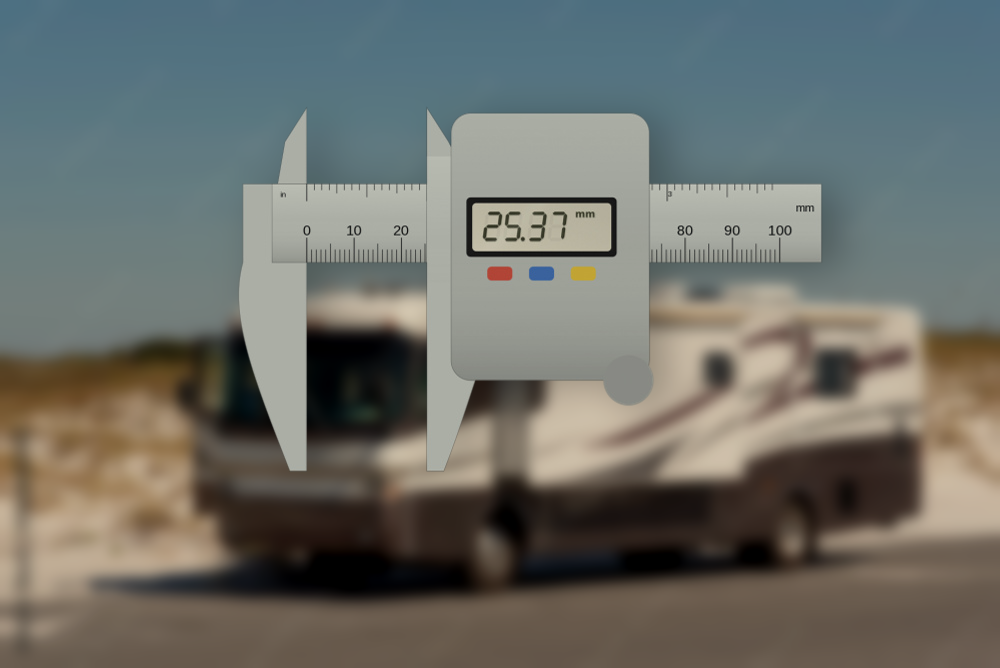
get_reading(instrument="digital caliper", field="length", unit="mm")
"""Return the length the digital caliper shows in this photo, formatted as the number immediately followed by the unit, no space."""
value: 25.37mm
